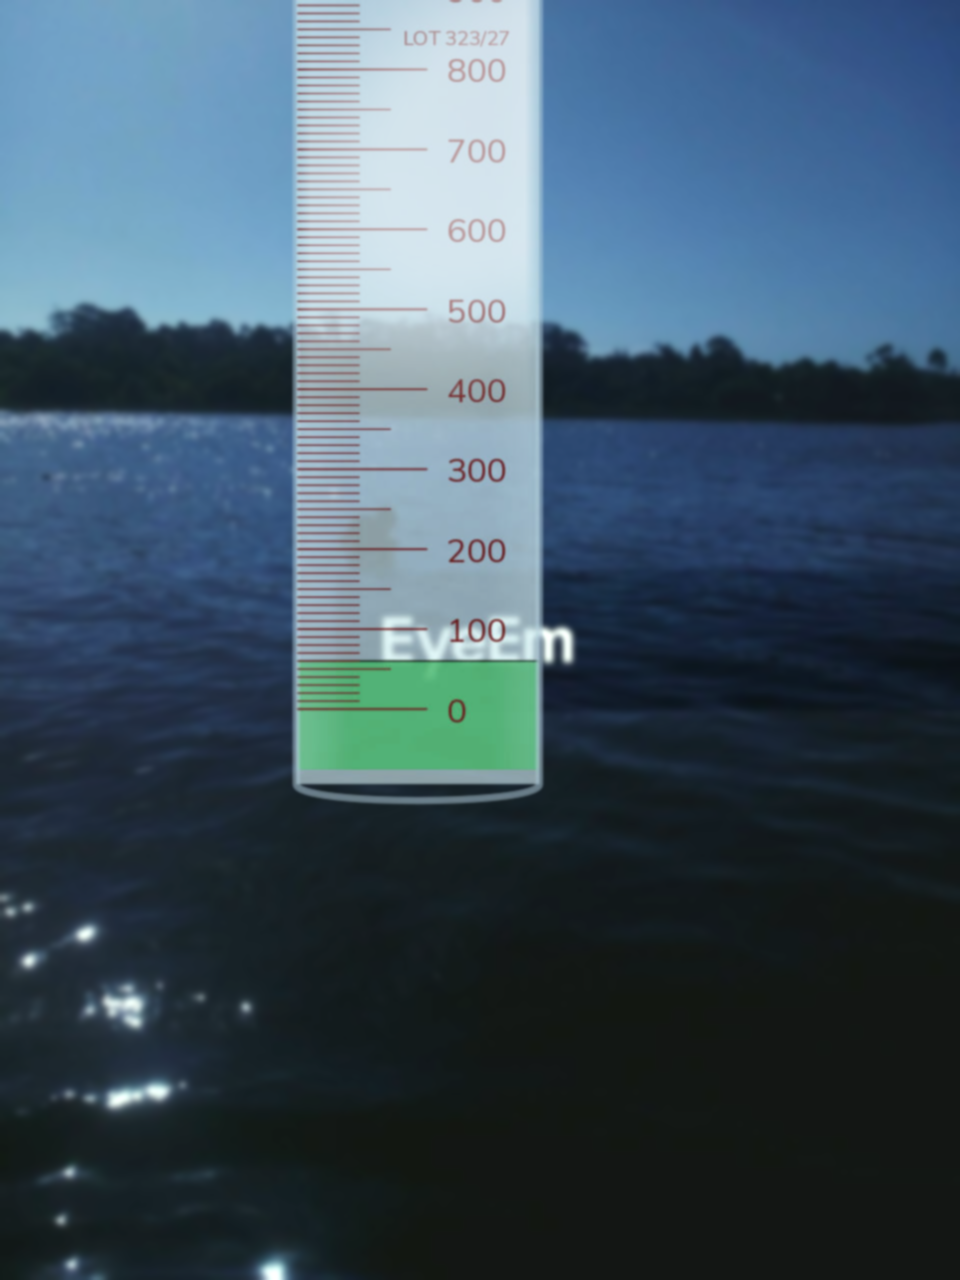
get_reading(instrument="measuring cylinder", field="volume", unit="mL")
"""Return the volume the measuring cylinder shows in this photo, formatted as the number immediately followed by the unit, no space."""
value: 60mL
